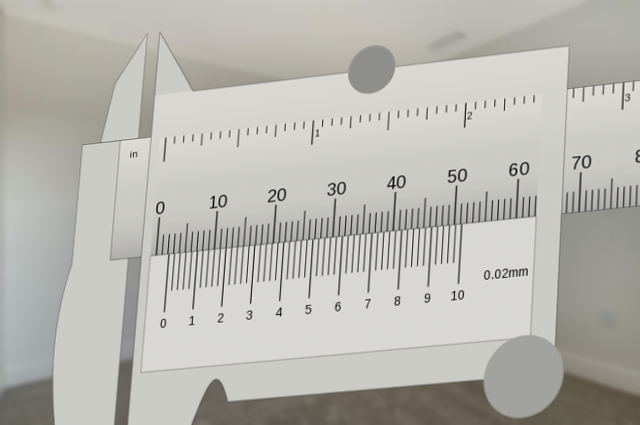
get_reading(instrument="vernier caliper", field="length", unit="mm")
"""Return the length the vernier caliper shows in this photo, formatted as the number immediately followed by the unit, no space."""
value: 2.2mm
